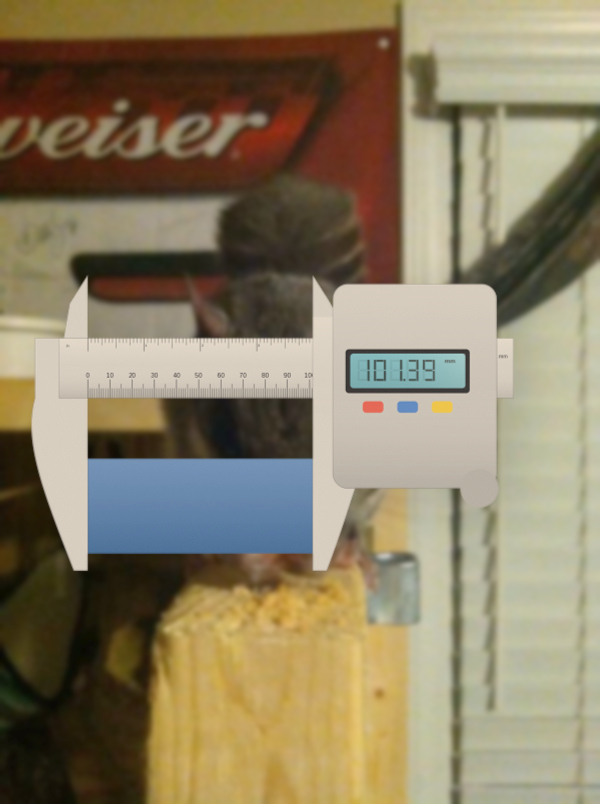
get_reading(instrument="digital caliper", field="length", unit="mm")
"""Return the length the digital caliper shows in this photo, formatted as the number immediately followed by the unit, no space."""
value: 101.39mm
